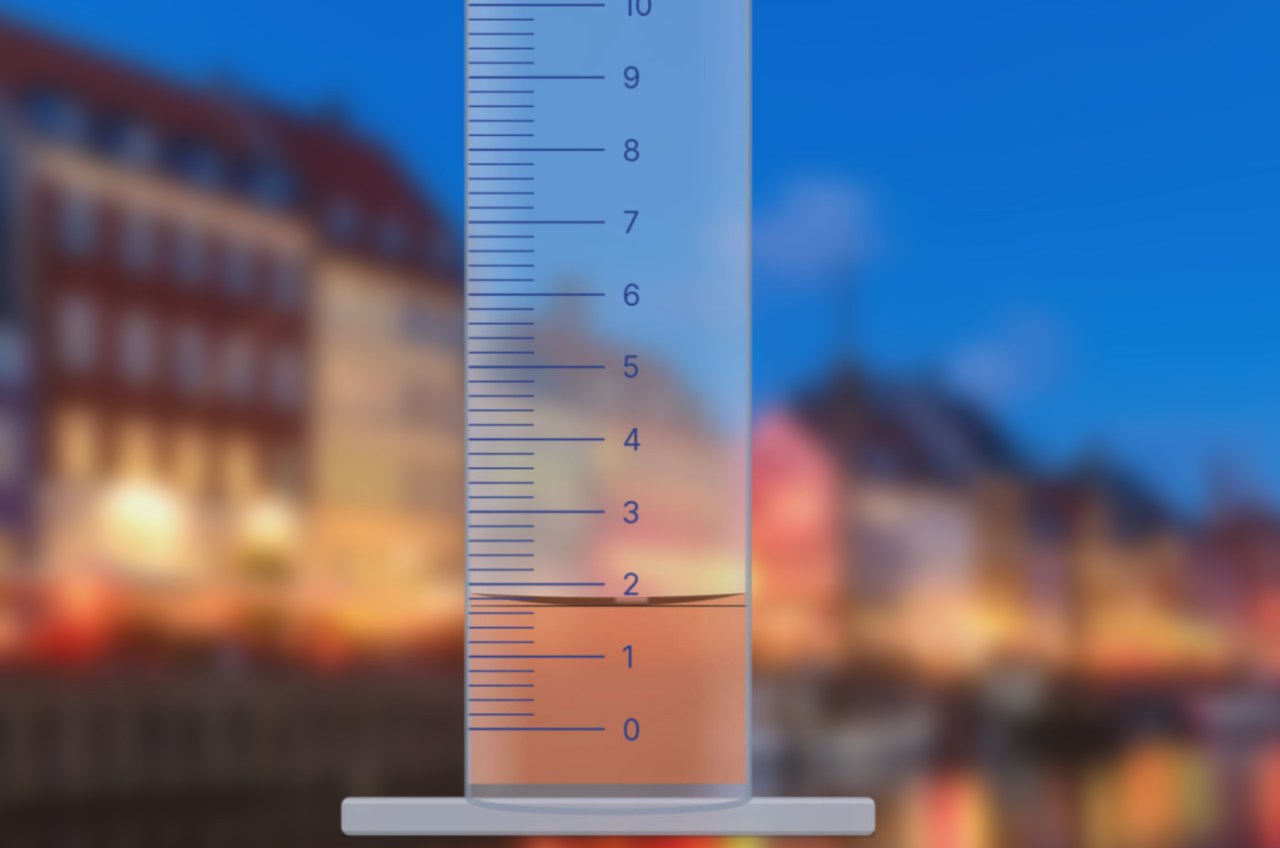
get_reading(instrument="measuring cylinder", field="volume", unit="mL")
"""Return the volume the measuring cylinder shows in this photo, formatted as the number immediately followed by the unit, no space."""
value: 1.7mL
